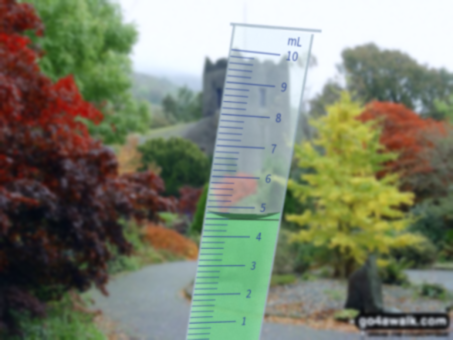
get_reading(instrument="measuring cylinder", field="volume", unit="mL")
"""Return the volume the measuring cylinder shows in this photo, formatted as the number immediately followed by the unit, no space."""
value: 4.6mL
